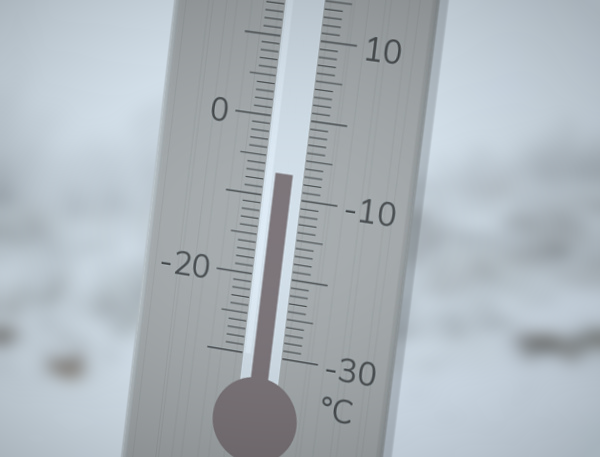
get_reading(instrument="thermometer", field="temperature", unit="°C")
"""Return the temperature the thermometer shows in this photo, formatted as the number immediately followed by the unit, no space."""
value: -7°C
